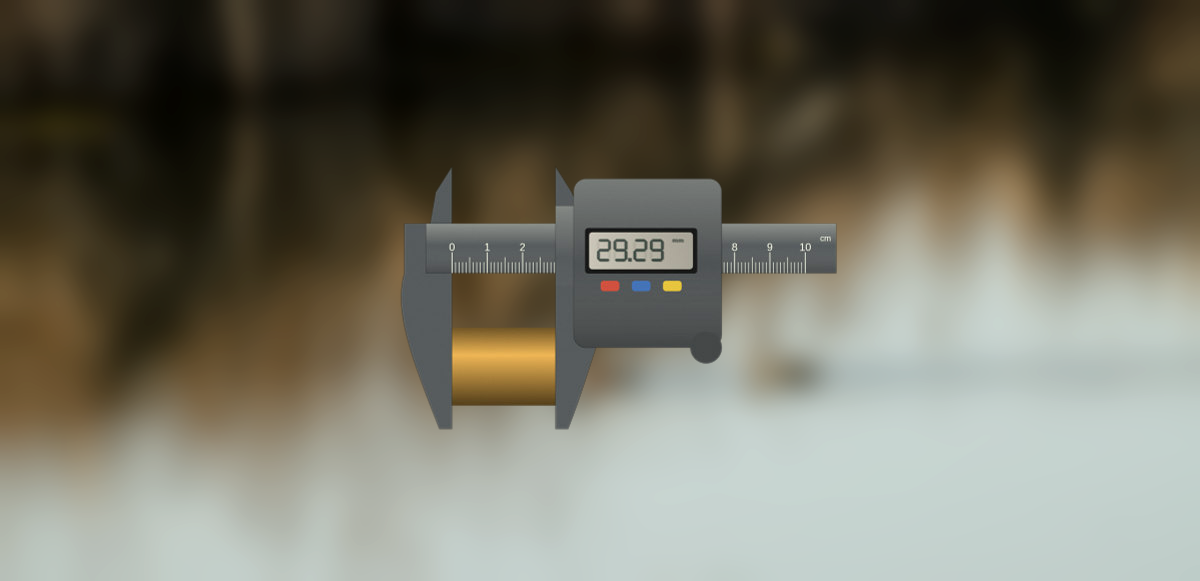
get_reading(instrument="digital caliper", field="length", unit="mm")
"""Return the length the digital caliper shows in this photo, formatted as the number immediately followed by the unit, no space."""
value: 29.29mm
